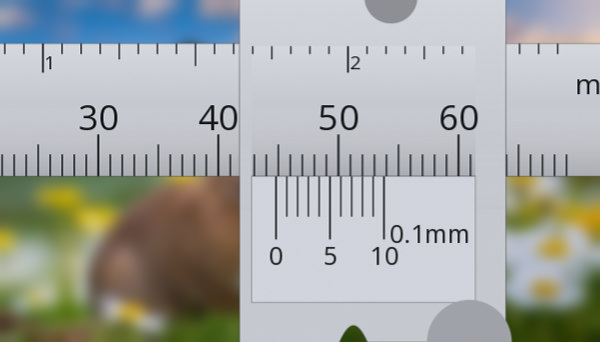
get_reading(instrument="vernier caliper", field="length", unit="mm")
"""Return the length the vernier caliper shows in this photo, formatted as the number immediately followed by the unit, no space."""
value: 44.8mm
